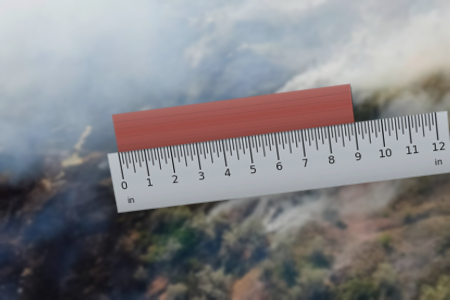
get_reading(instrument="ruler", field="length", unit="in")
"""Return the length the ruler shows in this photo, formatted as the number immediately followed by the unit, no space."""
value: 9in
